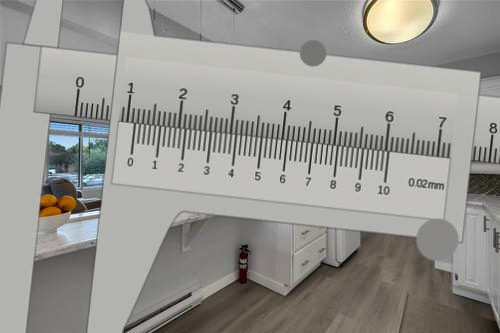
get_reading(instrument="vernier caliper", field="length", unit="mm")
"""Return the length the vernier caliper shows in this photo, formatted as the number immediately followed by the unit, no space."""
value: 11.5mm
